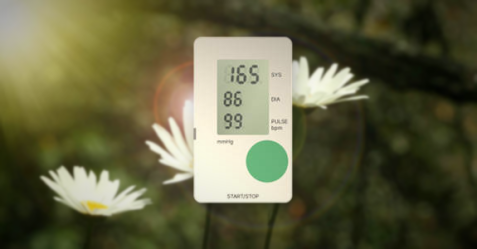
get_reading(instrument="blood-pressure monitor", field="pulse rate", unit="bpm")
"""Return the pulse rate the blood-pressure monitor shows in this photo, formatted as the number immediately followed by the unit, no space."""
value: 99bpm
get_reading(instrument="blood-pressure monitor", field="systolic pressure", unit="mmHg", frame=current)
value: 165mmHg
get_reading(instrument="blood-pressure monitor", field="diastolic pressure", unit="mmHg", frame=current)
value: 86mmHg
